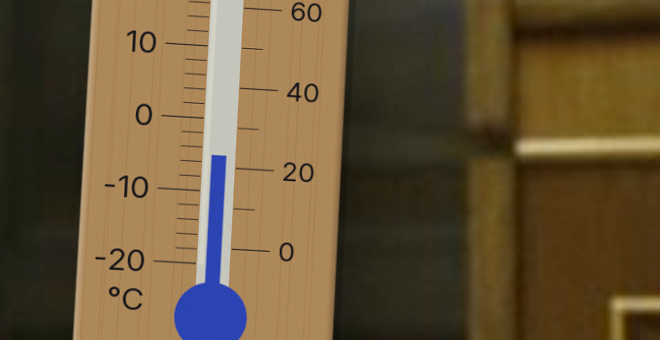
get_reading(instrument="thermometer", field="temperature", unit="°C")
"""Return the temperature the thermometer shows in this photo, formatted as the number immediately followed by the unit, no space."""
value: -5°C
